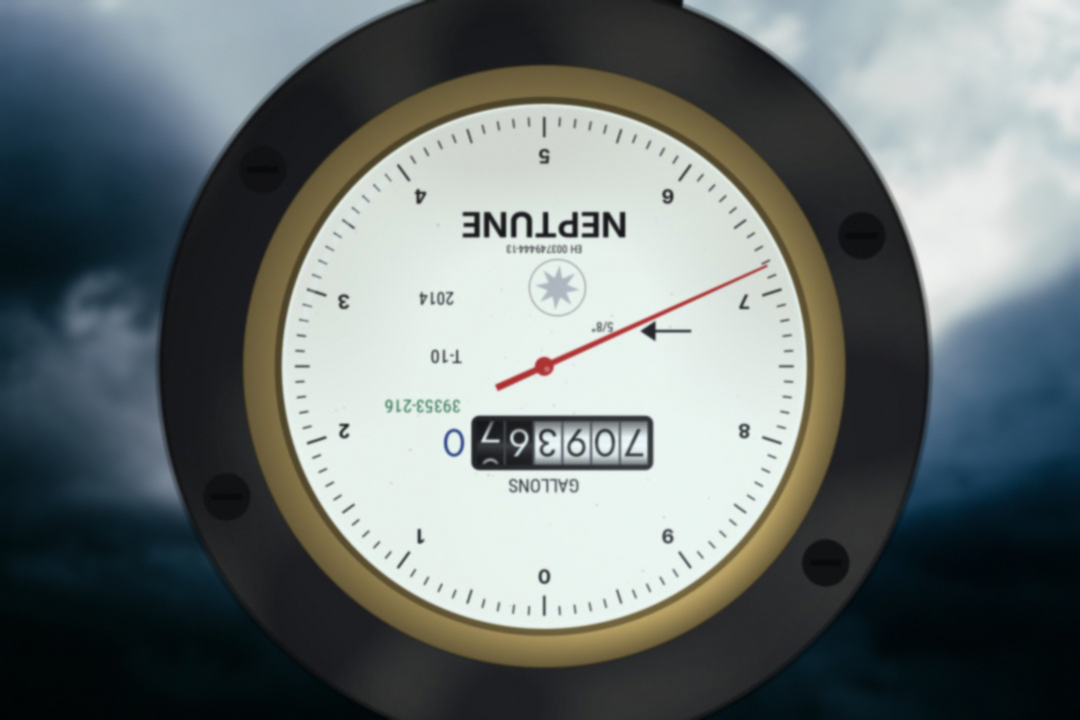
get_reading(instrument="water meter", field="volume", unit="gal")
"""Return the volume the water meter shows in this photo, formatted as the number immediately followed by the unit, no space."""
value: 7093666.8gal
